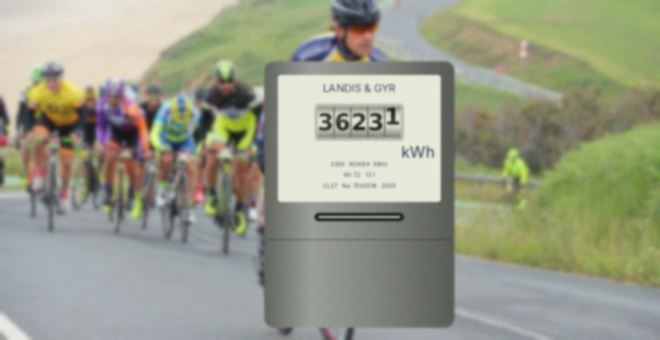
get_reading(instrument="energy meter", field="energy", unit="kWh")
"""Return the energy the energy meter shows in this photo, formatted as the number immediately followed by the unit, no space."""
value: 36231kWh
